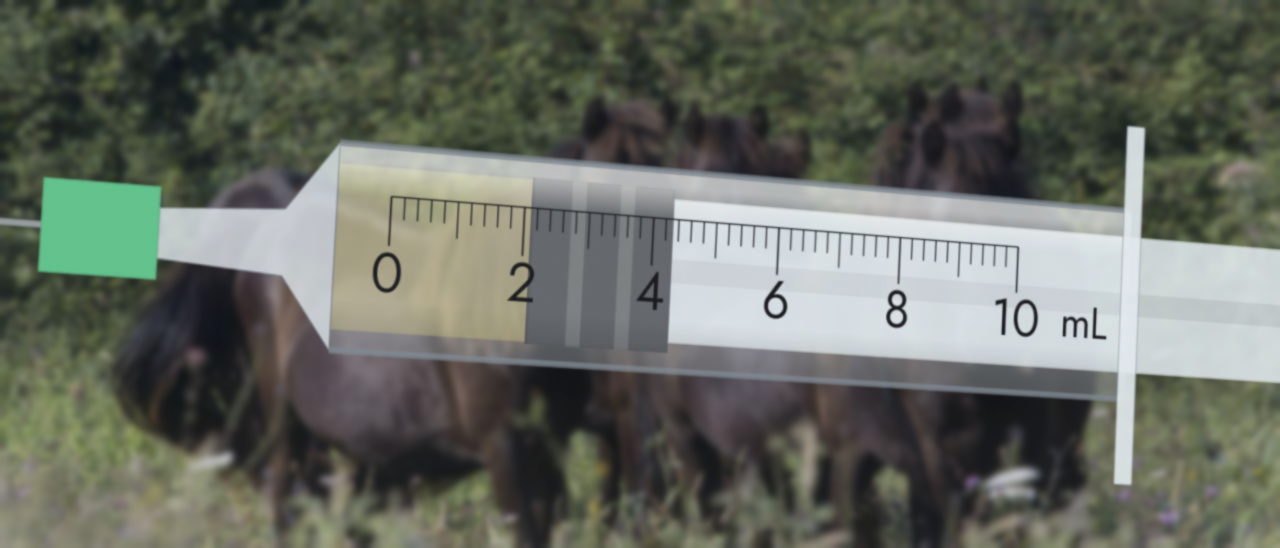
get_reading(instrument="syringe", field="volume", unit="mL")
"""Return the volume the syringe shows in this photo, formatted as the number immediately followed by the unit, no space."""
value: 2.1mL
